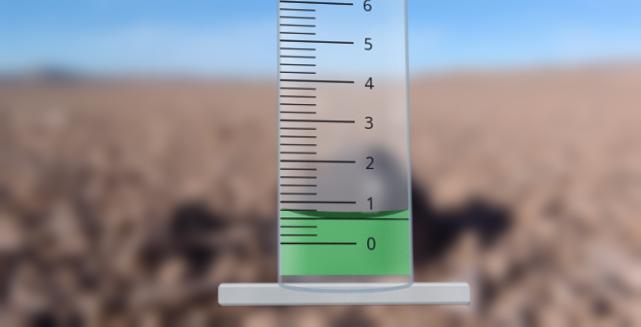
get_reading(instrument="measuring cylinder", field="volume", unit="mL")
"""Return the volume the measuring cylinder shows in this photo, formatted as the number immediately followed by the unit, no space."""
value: 0.6mL
